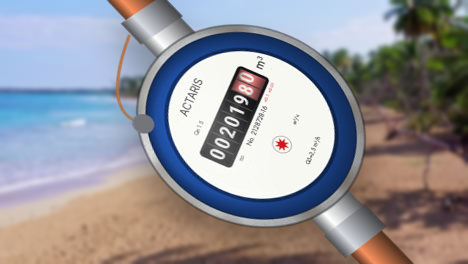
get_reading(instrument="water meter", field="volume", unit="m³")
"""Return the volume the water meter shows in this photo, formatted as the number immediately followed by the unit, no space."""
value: 2019.80m³
